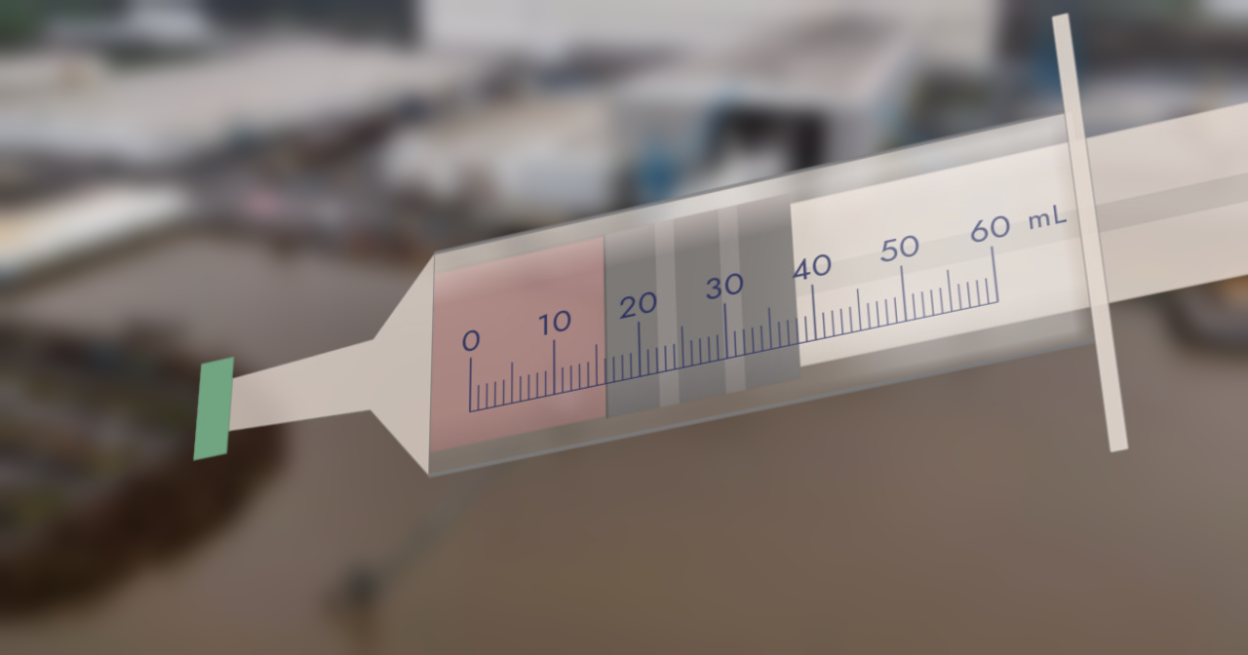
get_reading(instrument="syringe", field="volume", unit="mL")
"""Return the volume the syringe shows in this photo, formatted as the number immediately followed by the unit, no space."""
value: 16mL
